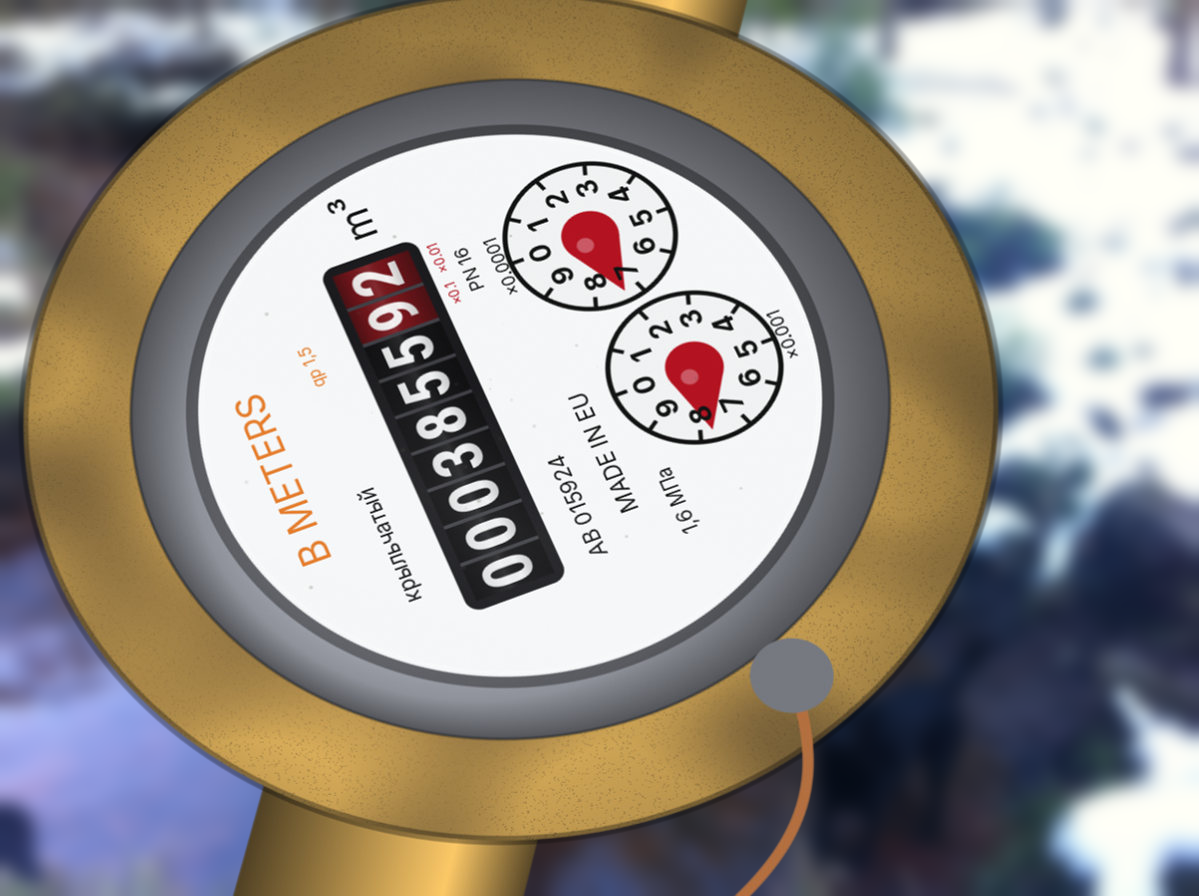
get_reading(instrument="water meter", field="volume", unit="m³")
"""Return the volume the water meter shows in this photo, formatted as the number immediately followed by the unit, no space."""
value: 3855.9277m³
